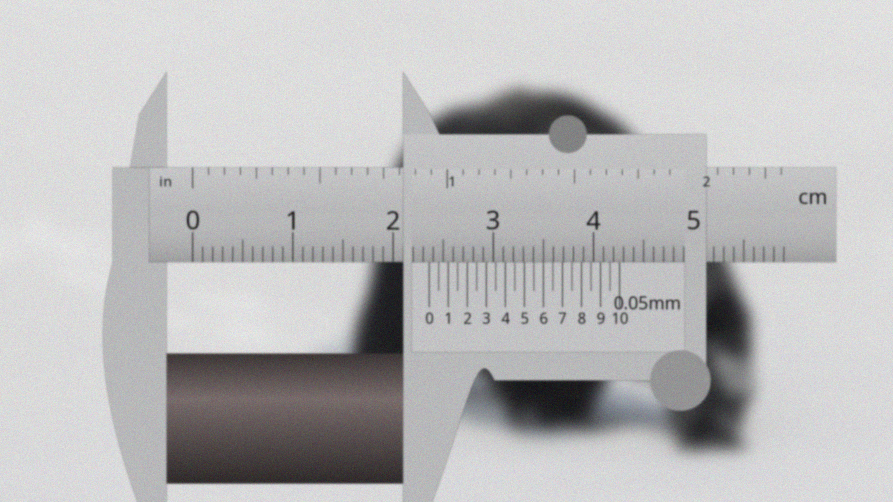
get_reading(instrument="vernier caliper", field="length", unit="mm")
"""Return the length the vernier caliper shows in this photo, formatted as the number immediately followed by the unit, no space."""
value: 23.6mm
